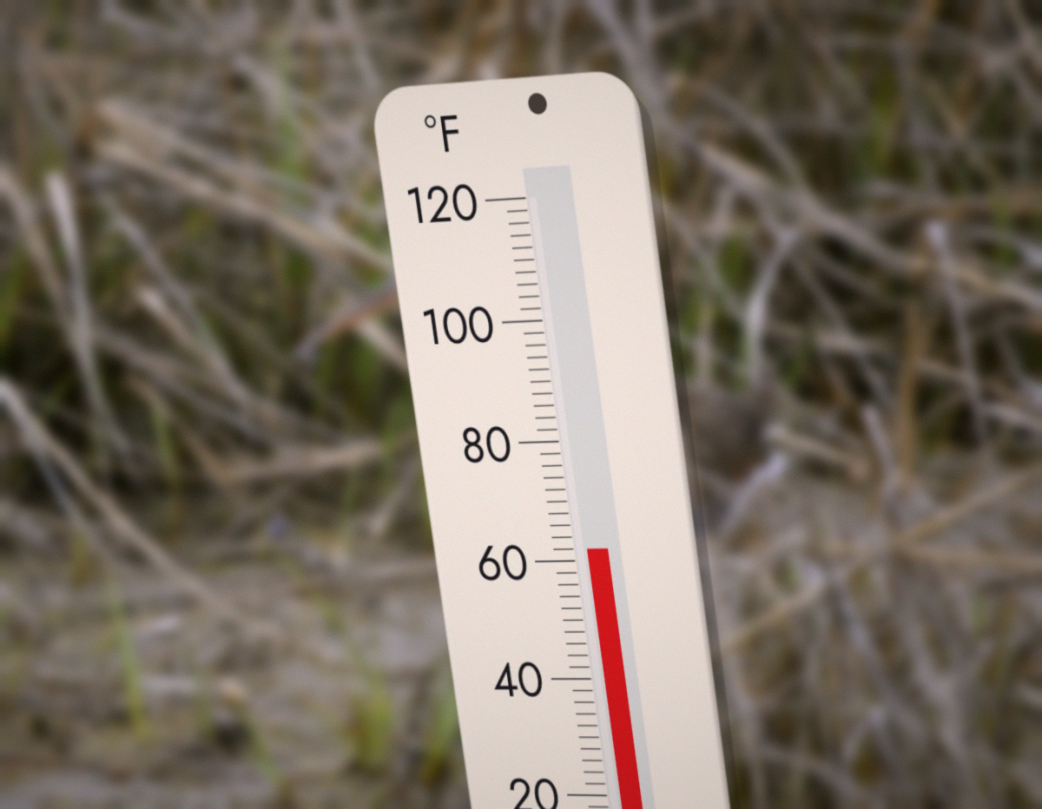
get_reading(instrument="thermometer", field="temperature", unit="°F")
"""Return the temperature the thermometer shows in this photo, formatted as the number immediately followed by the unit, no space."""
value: 62°F
